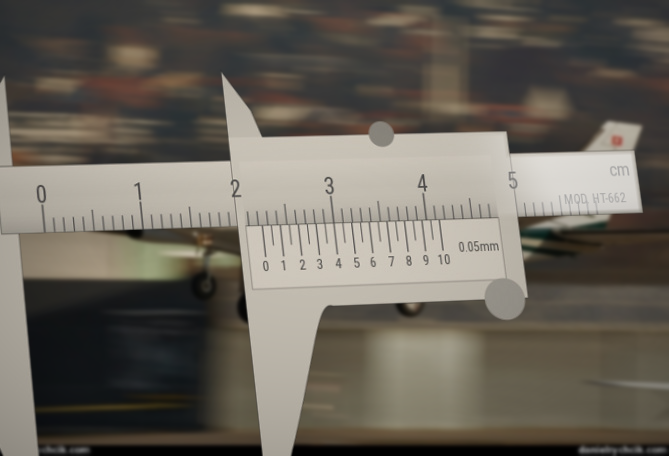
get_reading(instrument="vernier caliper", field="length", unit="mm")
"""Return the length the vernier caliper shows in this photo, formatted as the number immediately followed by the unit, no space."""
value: 22.4mm
